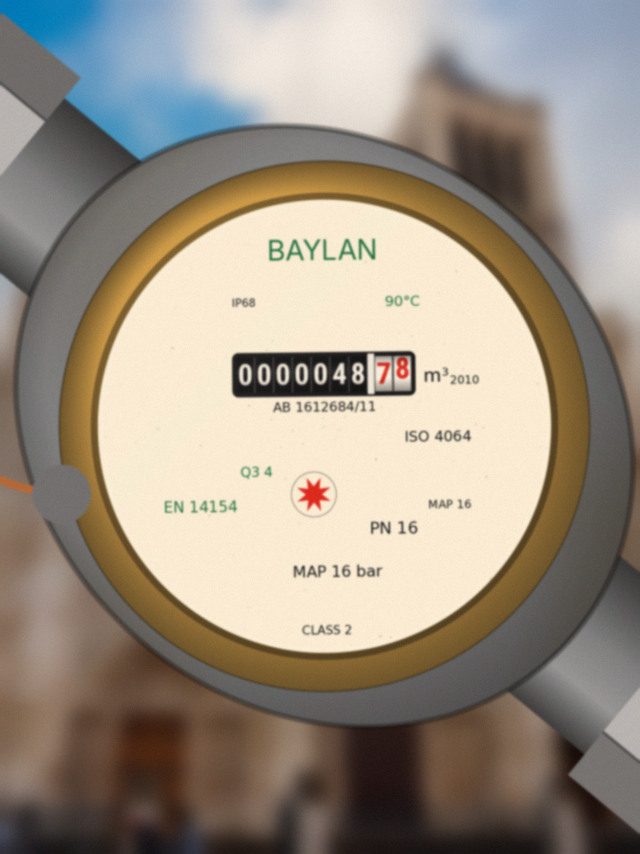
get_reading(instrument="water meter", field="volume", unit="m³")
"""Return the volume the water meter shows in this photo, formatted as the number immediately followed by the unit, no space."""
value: 48.78m³
